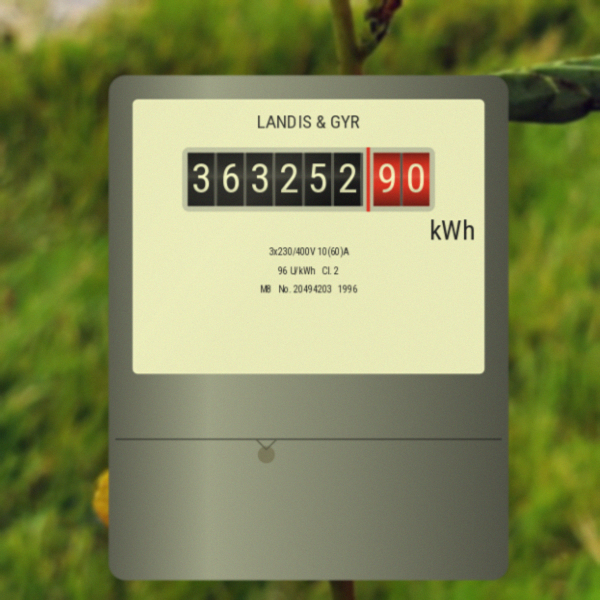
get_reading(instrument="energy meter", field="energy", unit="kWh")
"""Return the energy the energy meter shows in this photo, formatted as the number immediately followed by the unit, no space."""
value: 363252.90kWh
